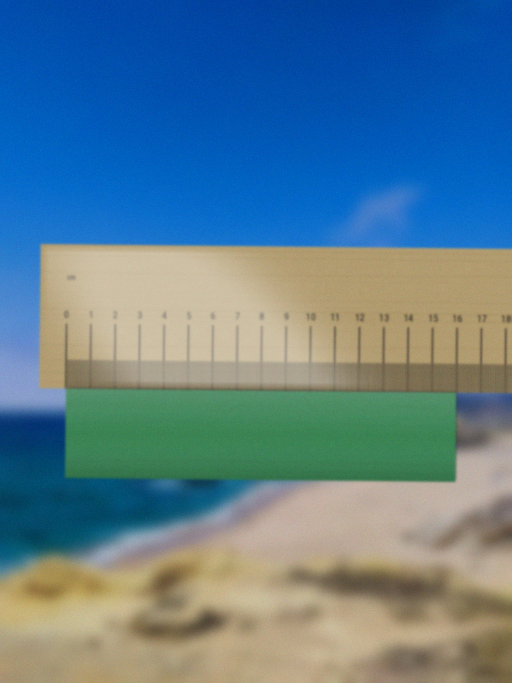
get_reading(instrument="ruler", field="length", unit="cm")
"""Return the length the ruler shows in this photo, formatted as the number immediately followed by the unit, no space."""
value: 16cm
